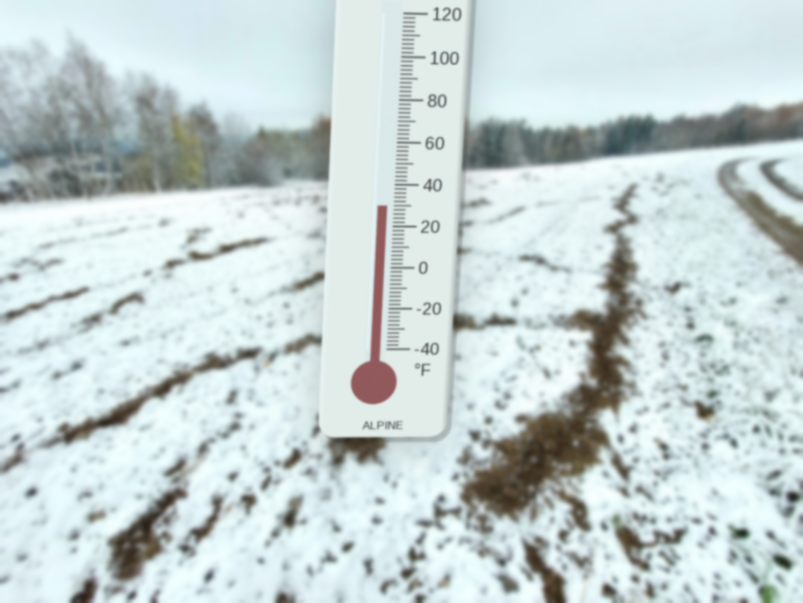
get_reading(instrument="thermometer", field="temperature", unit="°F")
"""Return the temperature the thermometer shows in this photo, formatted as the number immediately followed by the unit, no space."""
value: 30°F
